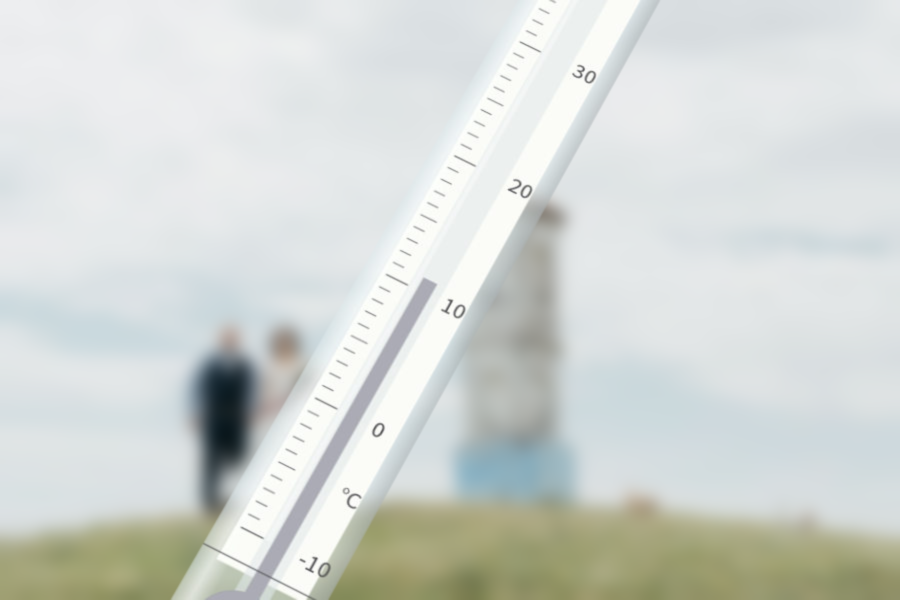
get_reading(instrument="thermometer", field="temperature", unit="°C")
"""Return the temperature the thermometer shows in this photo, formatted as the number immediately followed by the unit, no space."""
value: 11°C
